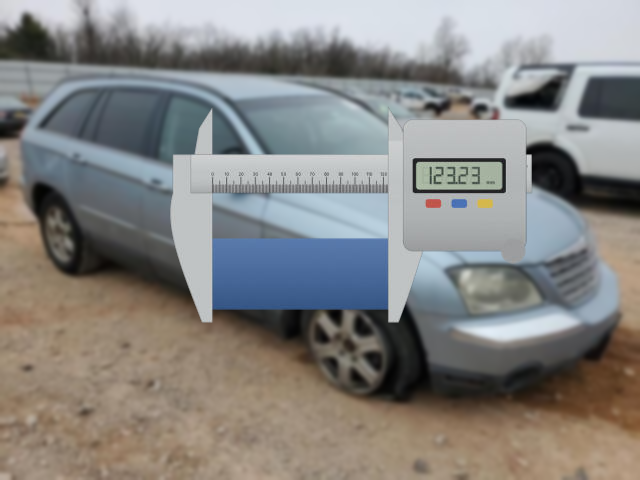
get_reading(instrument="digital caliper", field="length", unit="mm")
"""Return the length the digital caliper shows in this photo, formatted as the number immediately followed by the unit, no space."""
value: 123.23mm
